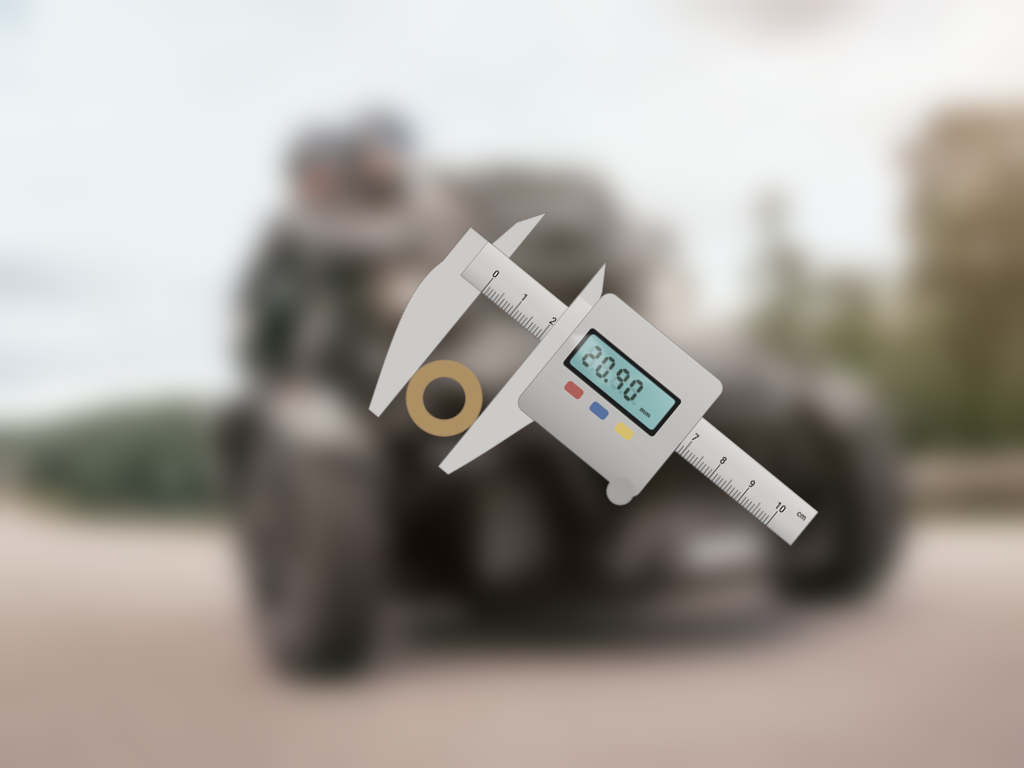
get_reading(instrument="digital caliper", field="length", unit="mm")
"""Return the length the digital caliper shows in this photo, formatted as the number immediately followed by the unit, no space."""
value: 20.90mm
